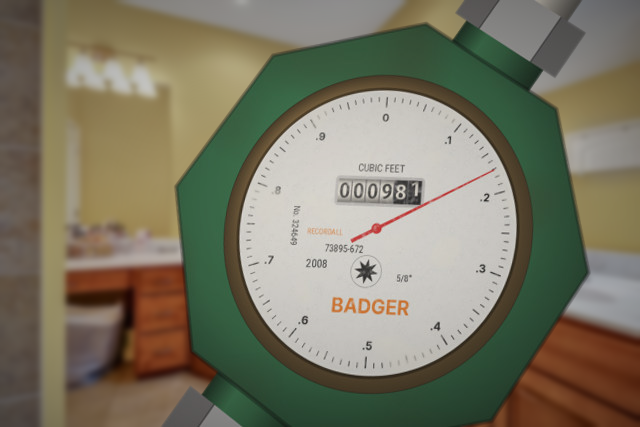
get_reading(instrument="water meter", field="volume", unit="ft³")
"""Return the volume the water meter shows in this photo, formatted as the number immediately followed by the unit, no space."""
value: 981.17ft³
